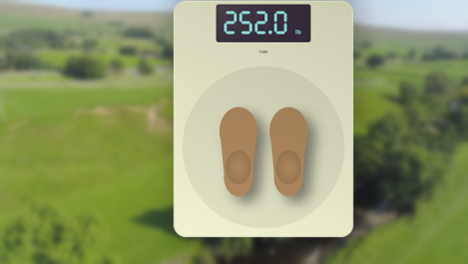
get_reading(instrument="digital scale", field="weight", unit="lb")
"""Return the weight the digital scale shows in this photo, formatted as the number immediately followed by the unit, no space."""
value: 252.0lb
